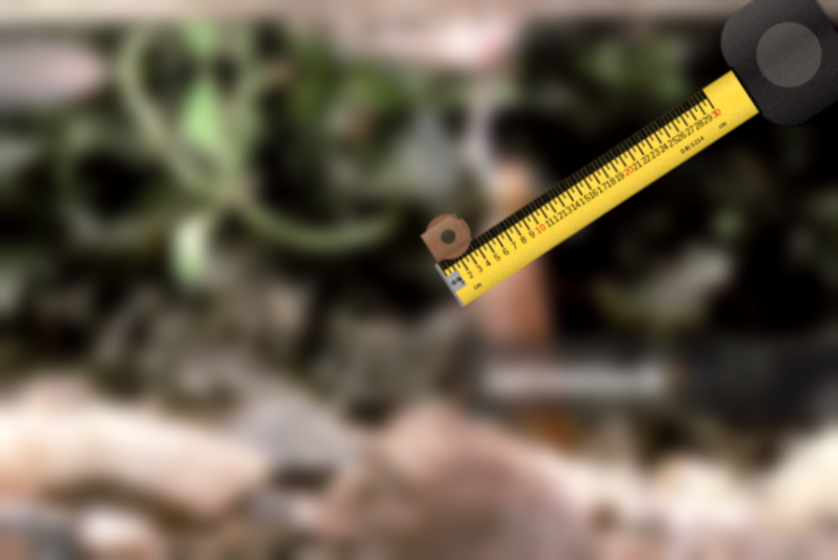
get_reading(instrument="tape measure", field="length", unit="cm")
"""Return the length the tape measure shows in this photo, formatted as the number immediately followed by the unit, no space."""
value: 4cm
